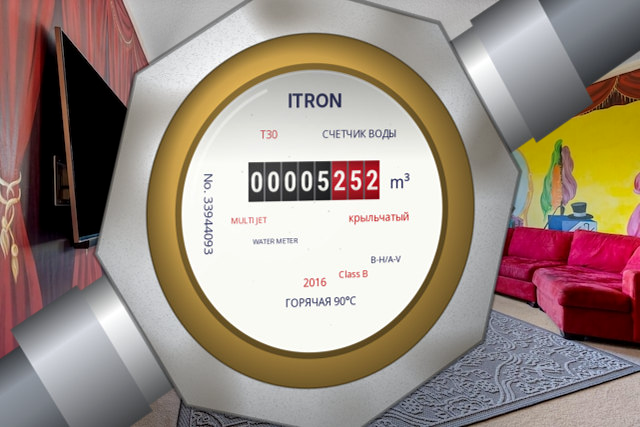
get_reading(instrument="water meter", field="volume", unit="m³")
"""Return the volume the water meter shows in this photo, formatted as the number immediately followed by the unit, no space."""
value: 5.252m³
